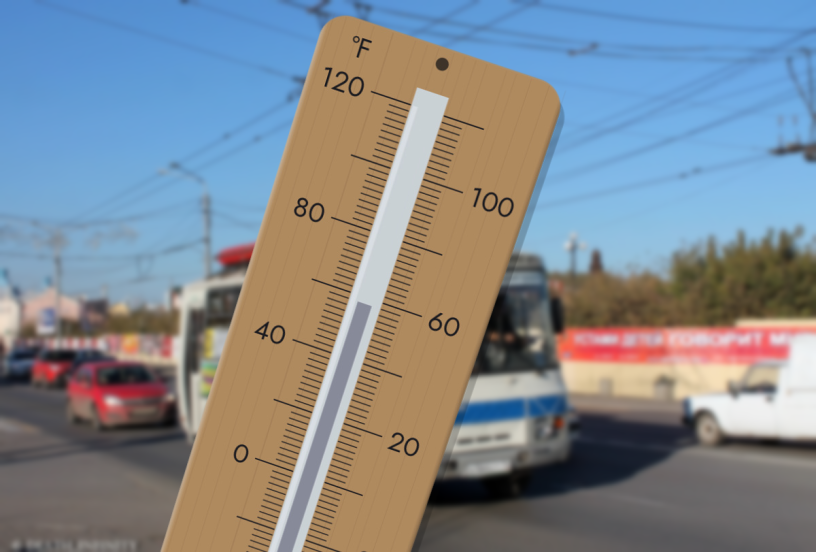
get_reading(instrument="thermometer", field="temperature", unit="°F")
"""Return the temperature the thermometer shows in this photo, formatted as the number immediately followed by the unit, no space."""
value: 58°F
